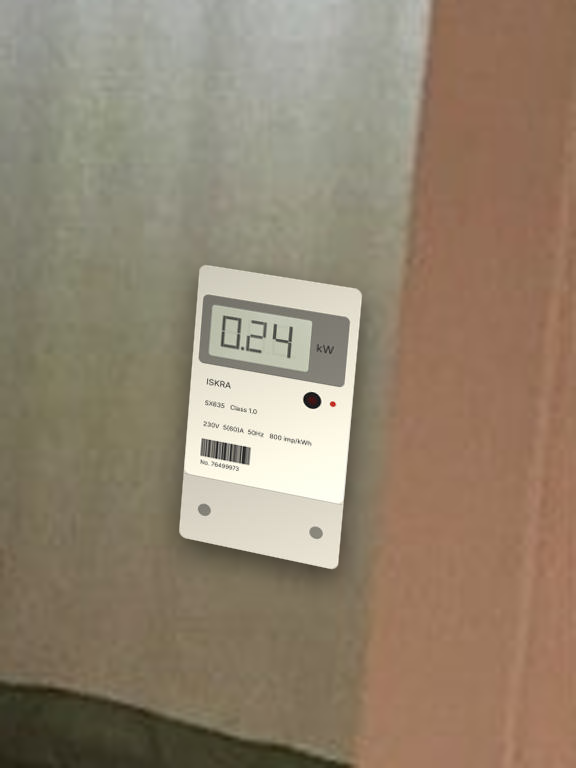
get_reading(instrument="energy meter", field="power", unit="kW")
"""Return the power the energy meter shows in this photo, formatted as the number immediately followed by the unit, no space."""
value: 0.24kW
